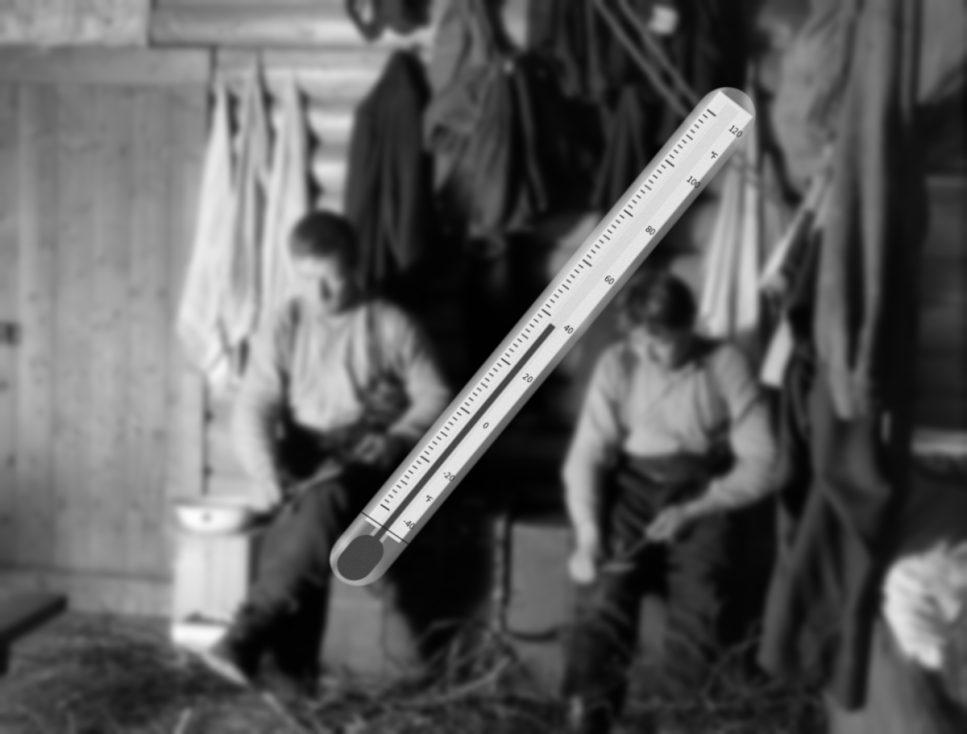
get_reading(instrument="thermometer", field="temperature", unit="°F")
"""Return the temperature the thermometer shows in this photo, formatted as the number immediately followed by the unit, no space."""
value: 38°F
